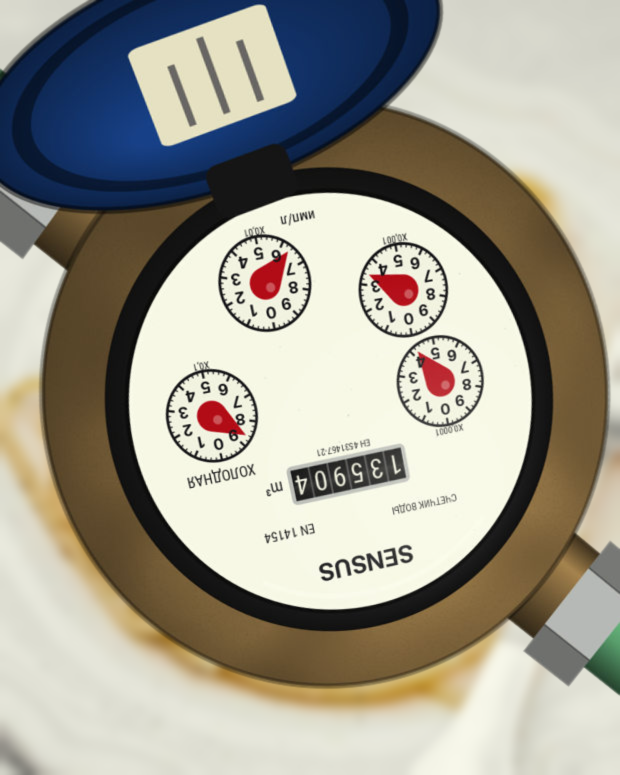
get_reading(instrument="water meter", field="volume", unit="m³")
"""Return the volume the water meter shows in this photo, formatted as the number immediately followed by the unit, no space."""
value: 135904.8634m³
